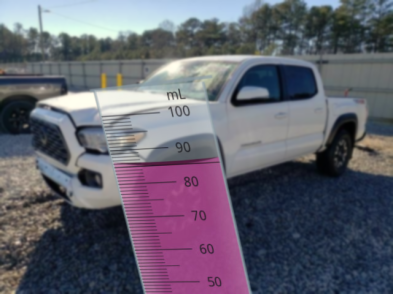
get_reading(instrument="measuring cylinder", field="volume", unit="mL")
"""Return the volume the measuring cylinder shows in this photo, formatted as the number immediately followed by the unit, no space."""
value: 85mL
